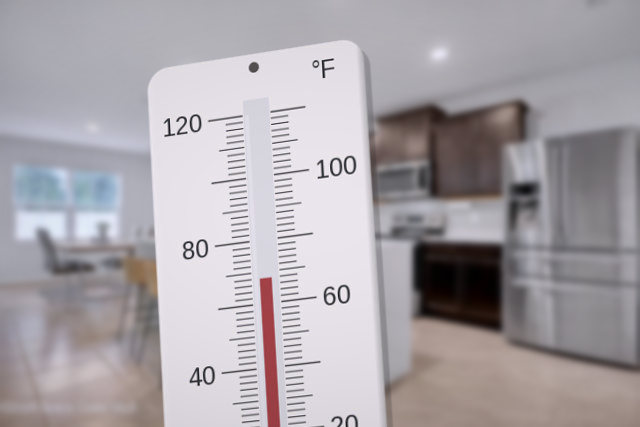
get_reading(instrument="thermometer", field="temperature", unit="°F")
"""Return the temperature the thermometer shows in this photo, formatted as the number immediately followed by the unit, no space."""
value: 68°F
